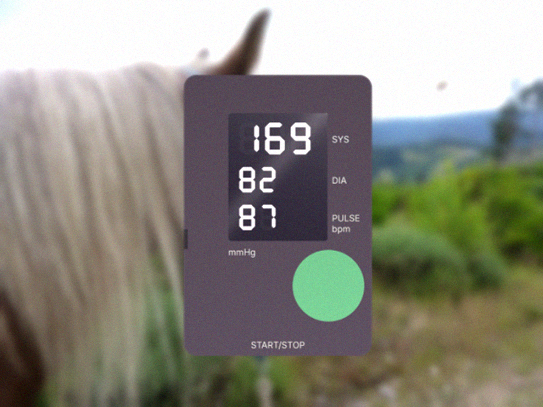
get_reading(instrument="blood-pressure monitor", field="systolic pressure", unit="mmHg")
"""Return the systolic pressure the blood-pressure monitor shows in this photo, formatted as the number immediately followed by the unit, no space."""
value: 169mmHg
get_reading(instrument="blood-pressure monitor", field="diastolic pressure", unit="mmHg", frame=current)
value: 82mmHg
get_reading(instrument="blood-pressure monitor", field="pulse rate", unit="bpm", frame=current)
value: 87bpm
